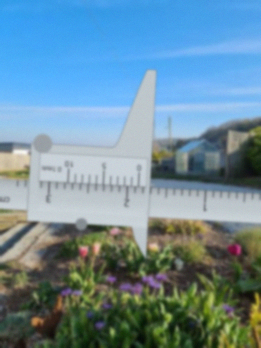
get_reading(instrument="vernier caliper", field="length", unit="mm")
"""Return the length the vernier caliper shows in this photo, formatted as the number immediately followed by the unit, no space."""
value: 18.6mm
